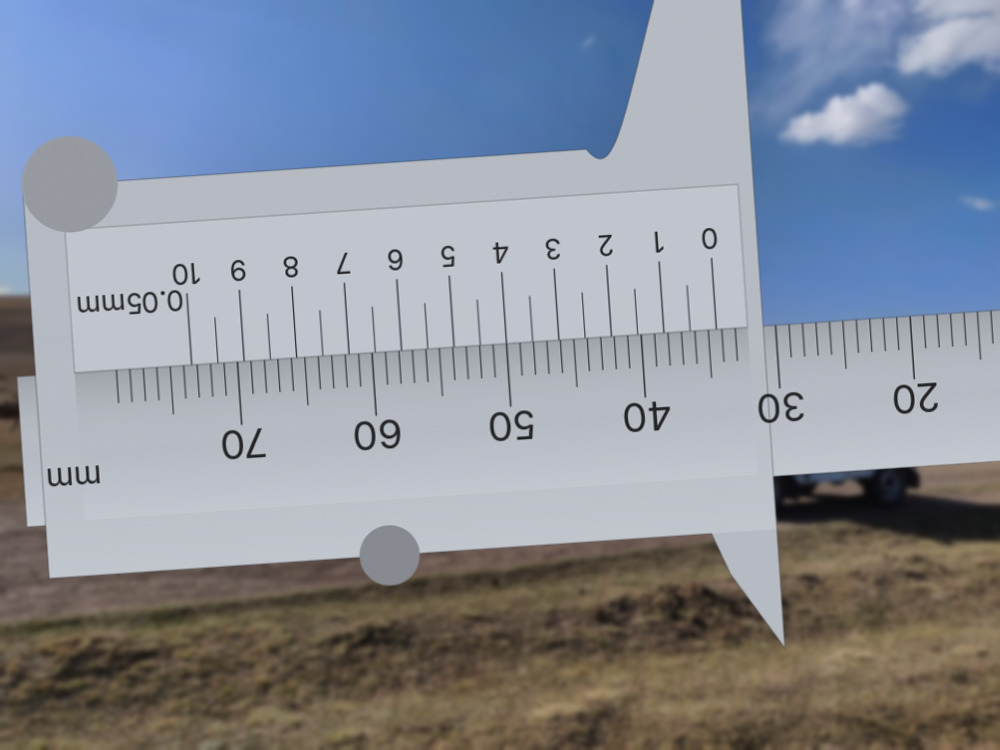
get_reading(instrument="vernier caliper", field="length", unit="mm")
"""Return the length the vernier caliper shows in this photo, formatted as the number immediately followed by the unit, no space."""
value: 34.4mm
